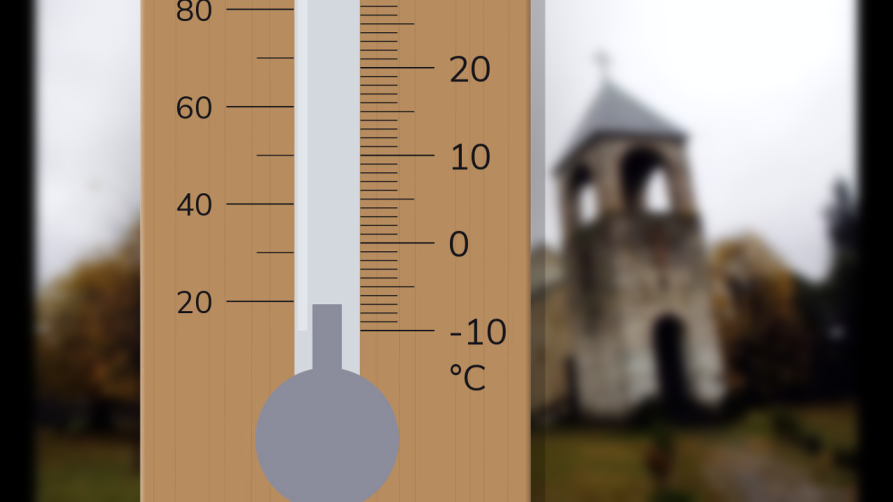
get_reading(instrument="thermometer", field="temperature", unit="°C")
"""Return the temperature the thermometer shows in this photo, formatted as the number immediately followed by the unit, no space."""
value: -7°C
